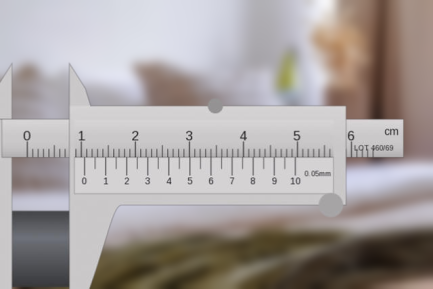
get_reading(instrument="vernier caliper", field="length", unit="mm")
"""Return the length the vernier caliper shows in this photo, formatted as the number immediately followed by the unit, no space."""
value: 10.6mm
